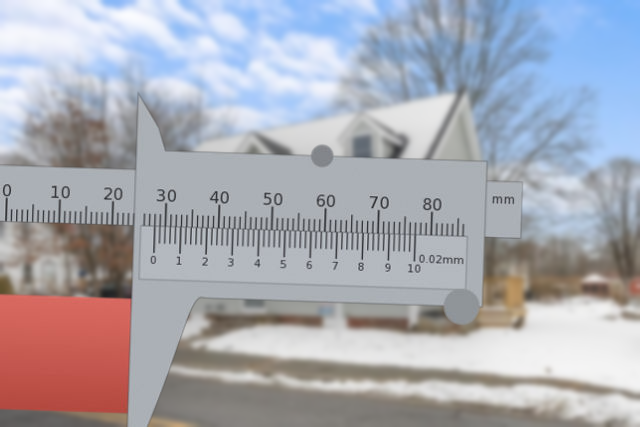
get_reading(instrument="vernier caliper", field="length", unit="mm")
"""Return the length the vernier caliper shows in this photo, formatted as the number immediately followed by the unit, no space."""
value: 28.0mm
